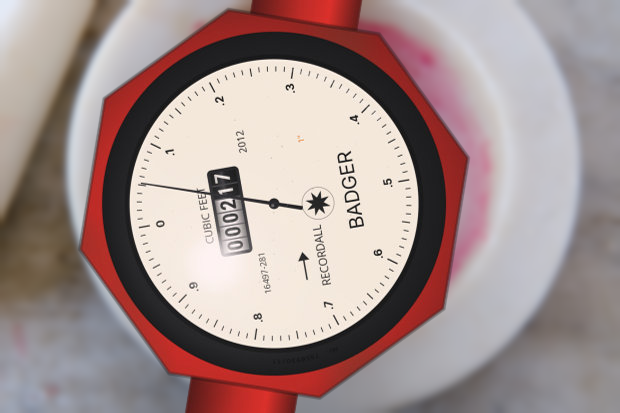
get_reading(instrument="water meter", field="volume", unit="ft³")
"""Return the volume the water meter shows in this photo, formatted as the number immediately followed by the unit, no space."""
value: 217.05ft³
